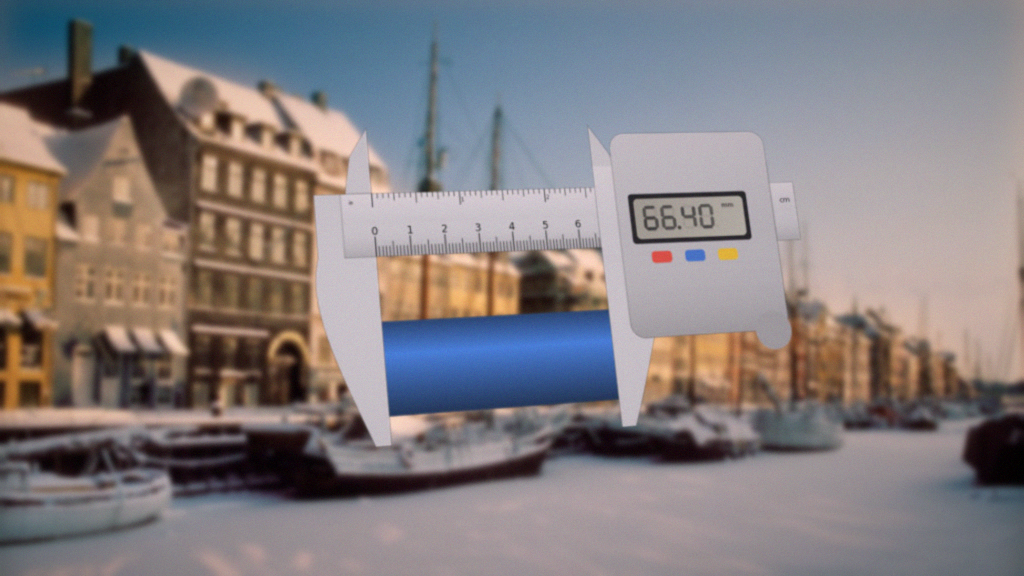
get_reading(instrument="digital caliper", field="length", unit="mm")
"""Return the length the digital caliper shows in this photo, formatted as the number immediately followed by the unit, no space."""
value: 66.40mm
